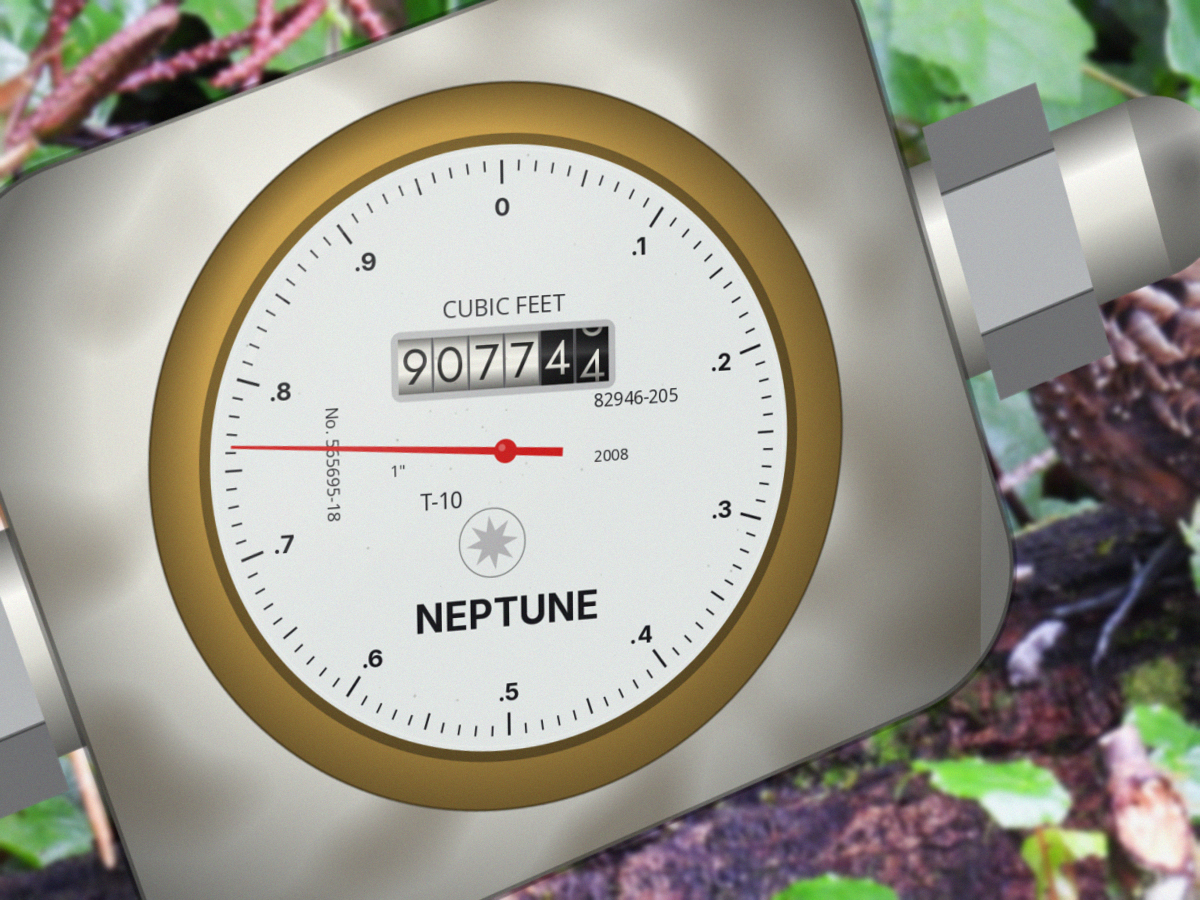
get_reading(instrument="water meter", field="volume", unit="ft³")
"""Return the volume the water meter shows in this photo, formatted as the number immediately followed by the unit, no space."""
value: 907743.76ft³
